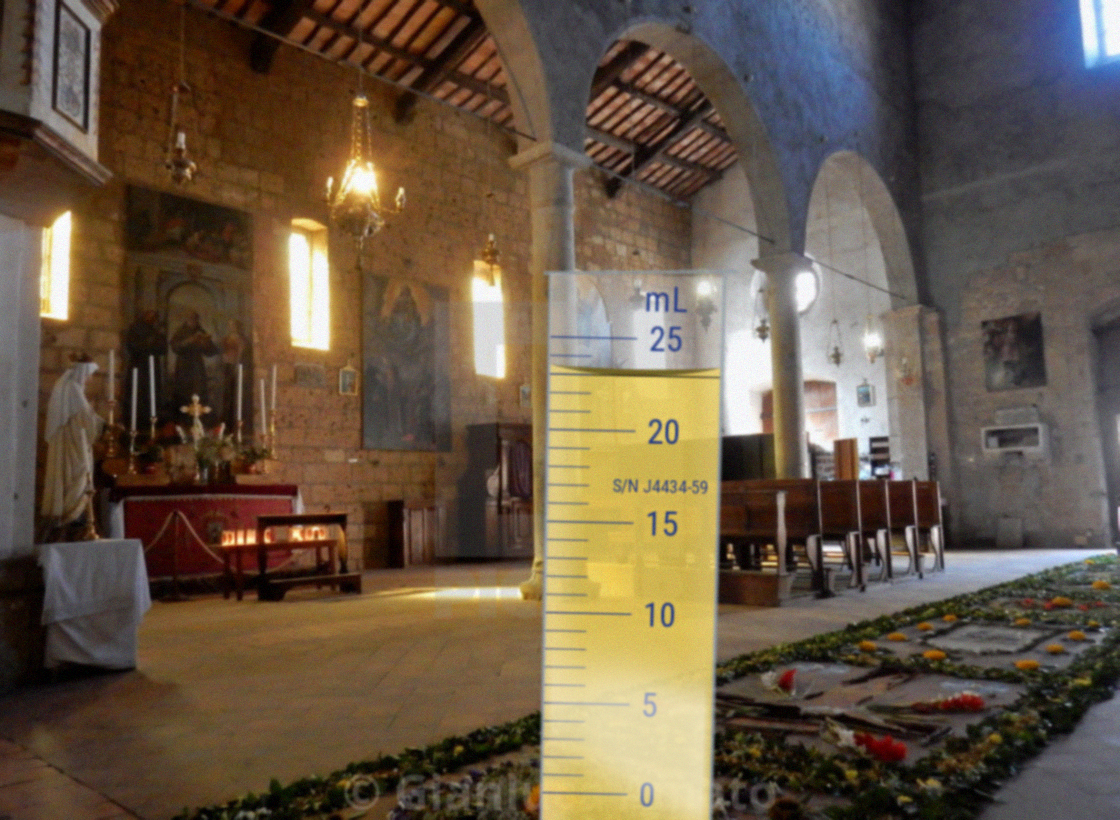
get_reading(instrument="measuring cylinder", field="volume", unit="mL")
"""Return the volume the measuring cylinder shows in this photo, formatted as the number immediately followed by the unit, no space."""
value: 23mL
